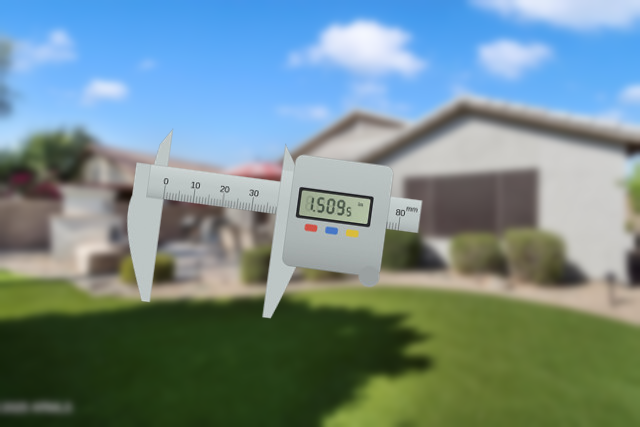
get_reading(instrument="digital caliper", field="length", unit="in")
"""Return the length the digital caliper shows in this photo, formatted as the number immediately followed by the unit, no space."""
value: 1.5095in
